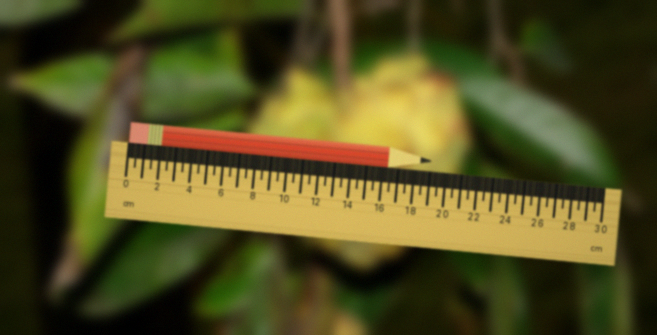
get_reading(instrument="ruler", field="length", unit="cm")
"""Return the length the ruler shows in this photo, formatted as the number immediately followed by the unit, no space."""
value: 19cm
